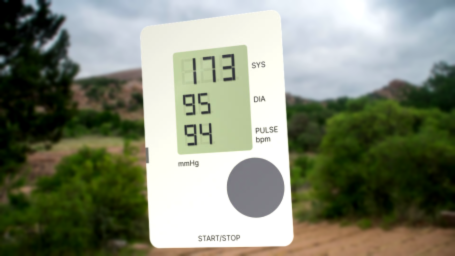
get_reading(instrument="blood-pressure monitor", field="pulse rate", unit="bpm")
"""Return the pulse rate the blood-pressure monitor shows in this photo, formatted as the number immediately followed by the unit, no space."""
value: 94bpm
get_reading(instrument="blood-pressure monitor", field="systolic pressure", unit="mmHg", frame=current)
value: 173mmHg
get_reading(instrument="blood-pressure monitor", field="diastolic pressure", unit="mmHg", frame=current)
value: 95mmHg
